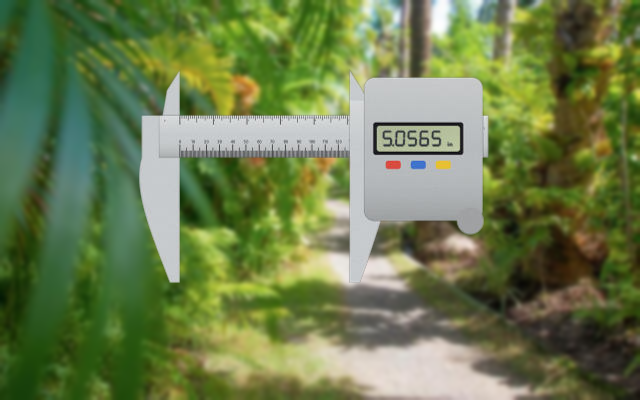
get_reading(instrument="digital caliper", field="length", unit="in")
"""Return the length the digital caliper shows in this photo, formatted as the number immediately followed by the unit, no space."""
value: 5.0565in
